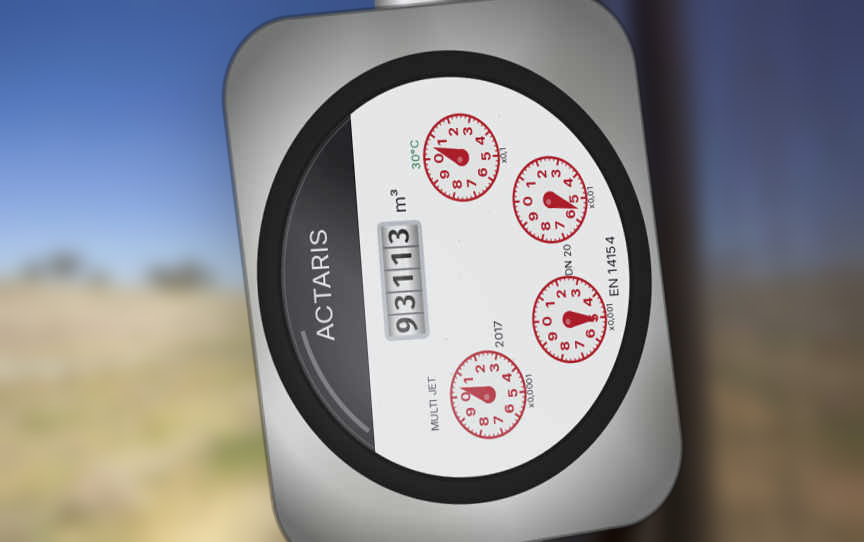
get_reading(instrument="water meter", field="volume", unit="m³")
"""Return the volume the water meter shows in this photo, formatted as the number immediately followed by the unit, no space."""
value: 93113.0550m³
